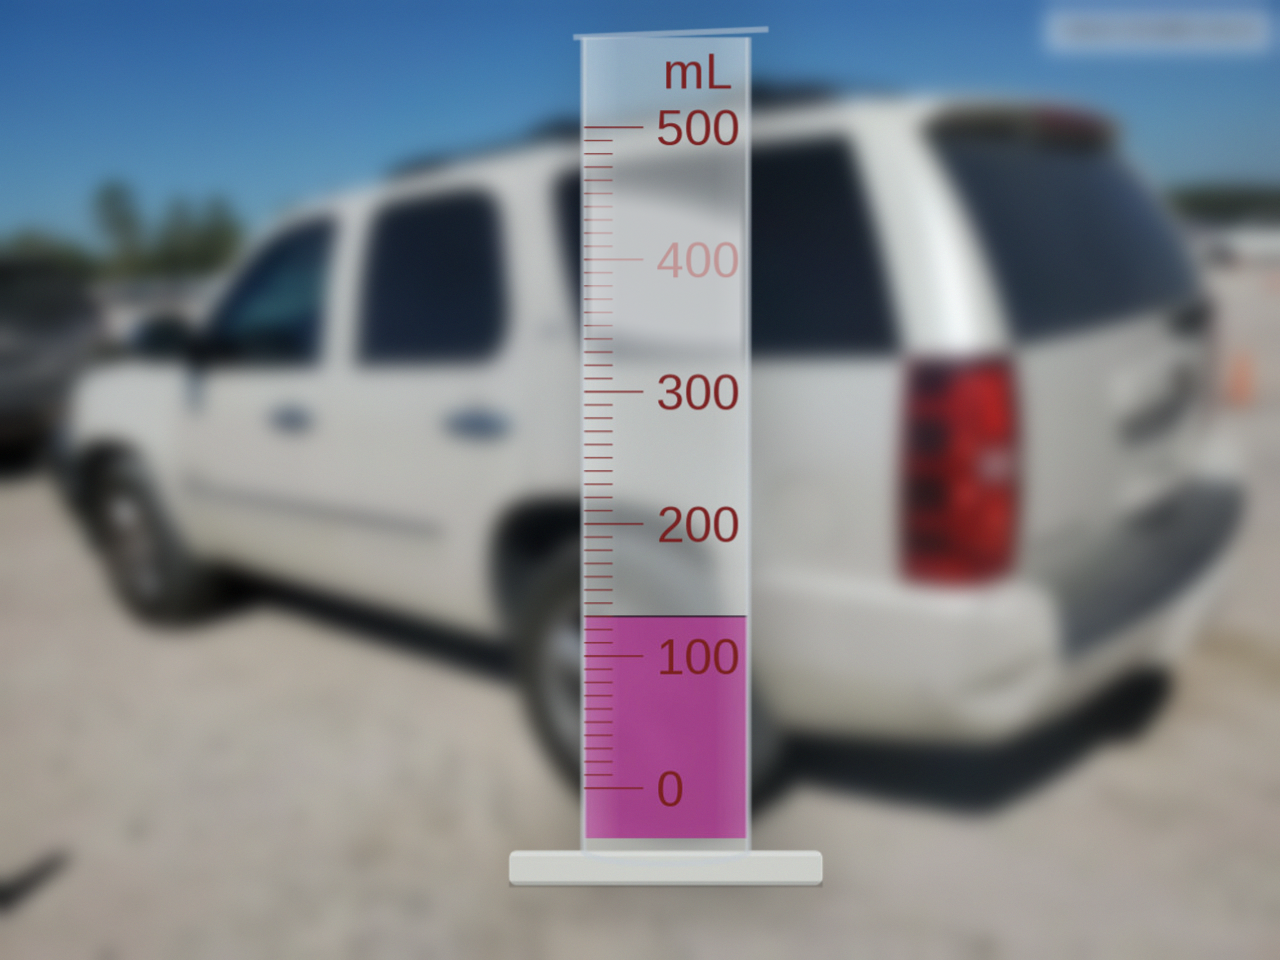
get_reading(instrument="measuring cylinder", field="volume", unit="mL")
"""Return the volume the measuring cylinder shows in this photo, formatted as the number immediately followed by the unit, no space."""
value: 130mL
